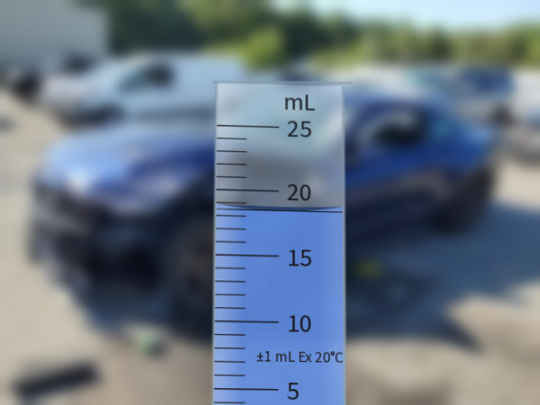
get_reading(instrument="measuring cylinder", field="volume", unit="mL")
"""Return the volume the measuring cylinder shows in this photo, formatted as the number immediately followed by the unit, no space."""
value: 18.5mL
